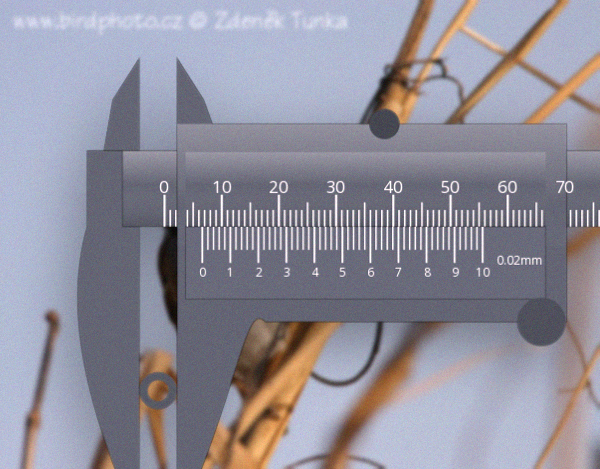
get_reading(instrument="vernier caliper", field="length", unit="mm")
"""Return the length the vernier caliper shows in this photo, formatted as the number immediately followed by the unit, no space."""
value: 6.6mm
